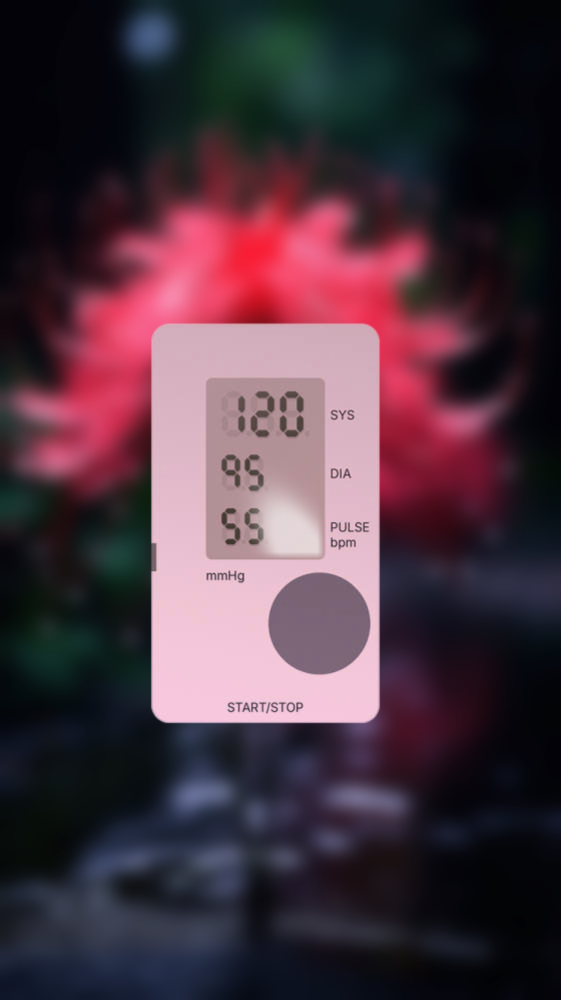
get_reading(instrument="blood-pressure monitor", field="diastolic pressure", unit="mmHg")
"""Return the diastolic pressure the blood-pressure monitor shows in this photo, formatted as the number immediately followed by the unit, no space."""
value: 95mmHg
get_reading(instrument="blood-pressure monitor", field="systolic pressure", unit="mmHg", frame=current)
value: 120mmHg
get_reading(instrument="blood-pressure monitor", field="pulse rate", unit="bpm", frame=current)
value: 55bpm
